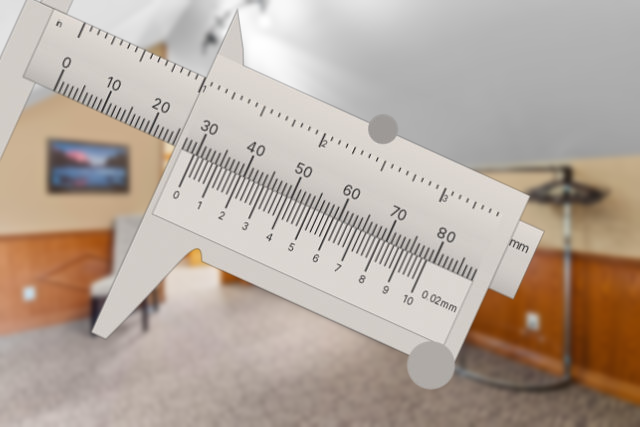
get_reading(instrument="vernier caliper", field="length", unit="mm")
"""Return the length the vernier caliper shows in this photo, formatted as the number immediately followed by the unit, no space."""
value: 29.5mm
